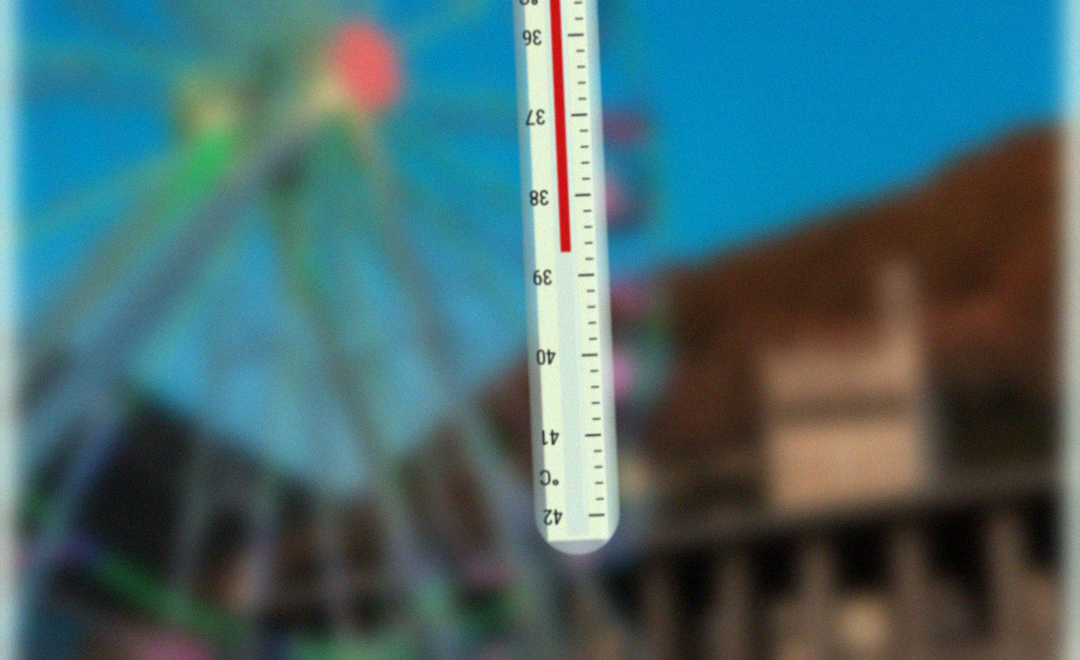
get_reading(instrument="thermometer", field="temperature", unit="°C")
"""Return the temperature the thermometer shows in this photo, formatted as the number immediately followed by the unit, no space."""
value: 38.7°C
